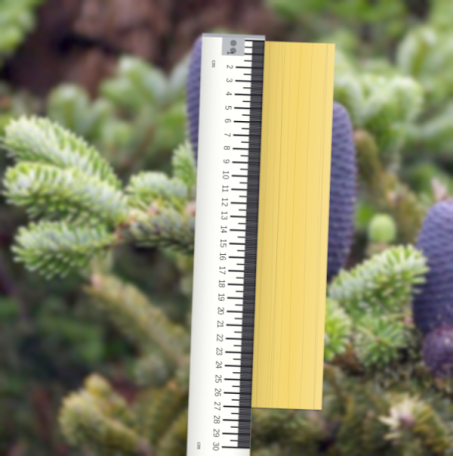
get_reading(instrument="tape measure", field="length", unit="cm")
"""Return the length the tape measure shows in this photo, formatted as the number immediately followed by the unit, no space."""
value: 27cm
